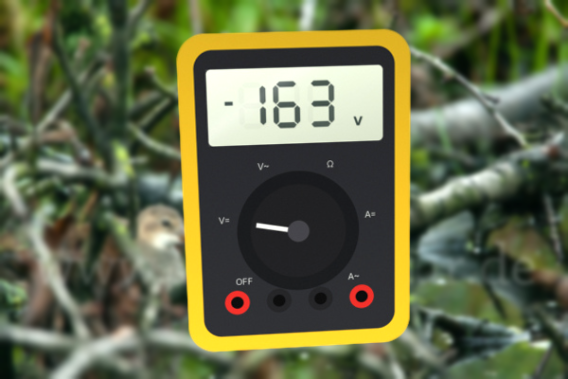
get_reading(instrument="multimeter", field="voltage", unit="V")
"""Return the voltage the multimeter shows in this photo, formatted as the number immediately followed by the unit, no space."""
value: -163V
